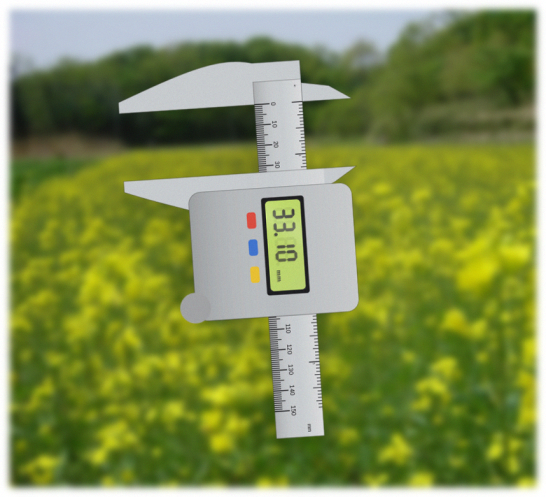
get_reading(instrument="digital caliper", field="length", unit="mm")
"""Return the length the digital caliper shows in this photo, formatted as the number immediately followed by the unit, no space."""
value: 33.10mm
